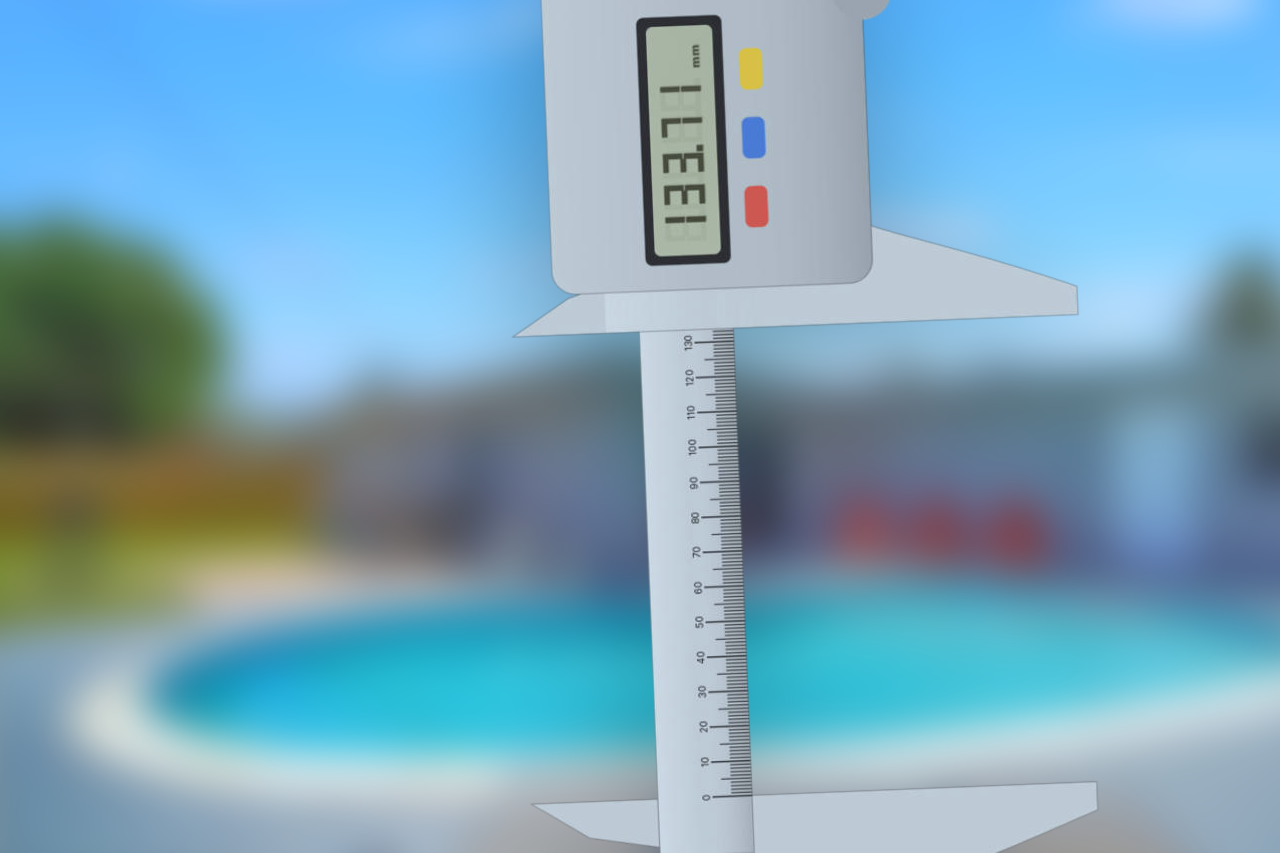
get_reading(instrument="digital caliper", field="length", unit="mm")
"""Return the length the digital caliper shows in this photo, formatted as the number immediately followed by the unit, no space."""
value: 133.71mm
